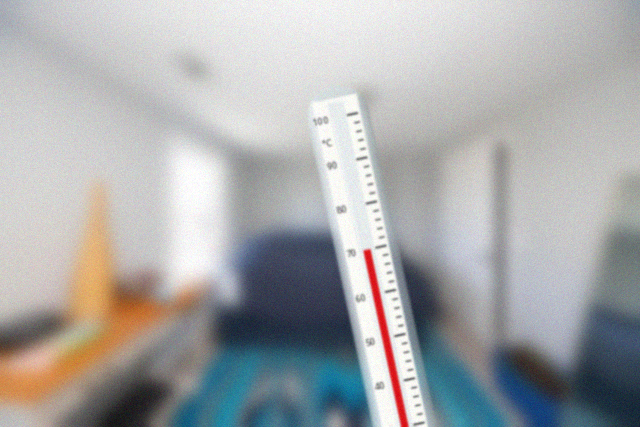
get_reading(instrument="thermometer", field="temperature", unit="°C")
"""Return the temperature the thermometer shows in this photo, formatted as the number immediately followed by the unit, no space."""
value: 70°C
